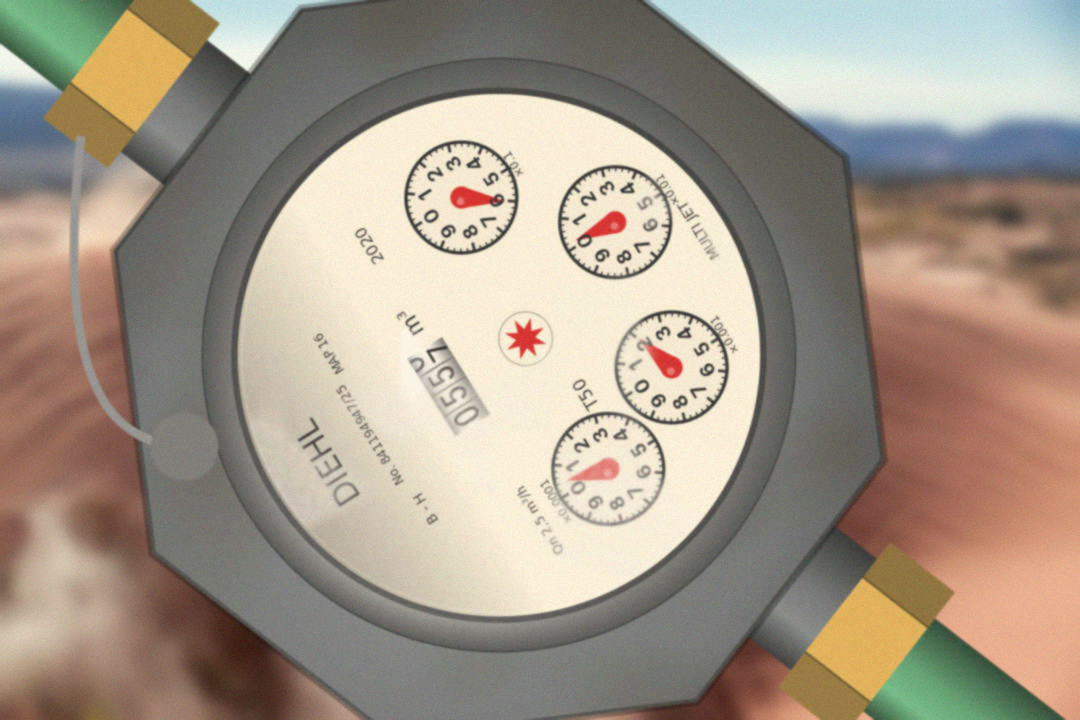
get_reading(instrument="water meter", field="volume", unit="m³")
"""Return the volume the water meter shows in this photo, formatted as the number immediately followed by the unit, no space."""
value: 556.6020m³
